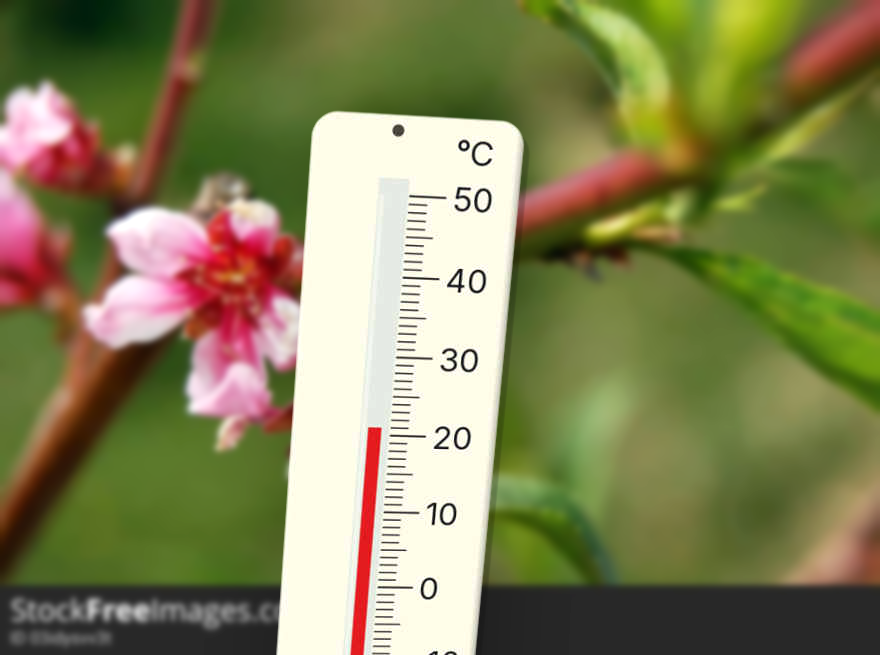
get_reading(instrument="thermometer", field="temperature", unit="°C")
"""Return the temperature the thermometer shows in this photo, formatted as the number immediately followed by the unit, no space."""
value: 21°C
